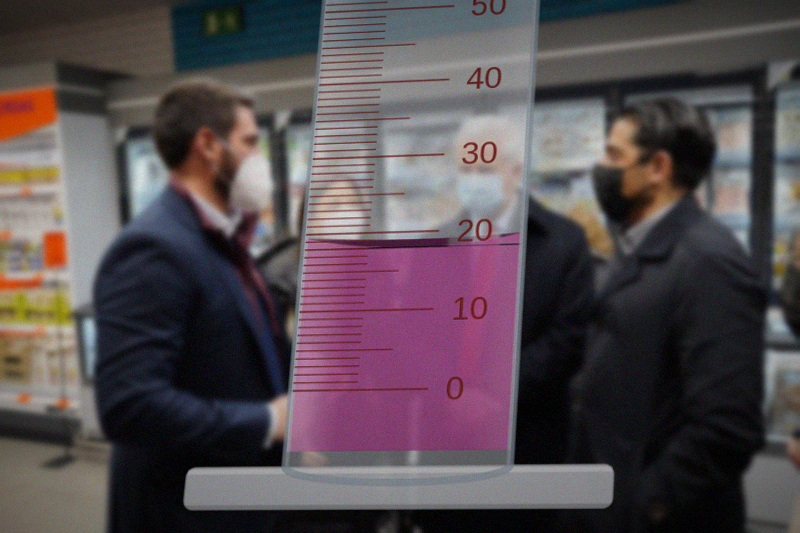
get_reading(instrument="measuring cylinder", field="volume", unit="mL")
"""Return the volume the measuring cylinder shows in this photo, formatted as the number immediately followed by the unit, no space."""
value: 18mL
